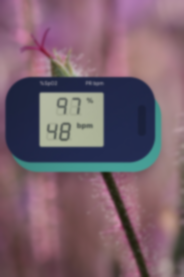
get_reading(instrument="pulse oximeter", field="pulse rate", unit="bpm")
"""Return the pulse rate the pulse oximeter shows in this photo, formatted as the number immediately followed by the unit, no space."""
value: 48bpm
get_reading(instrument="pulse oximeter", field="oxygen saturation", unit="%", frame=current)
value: 97%
